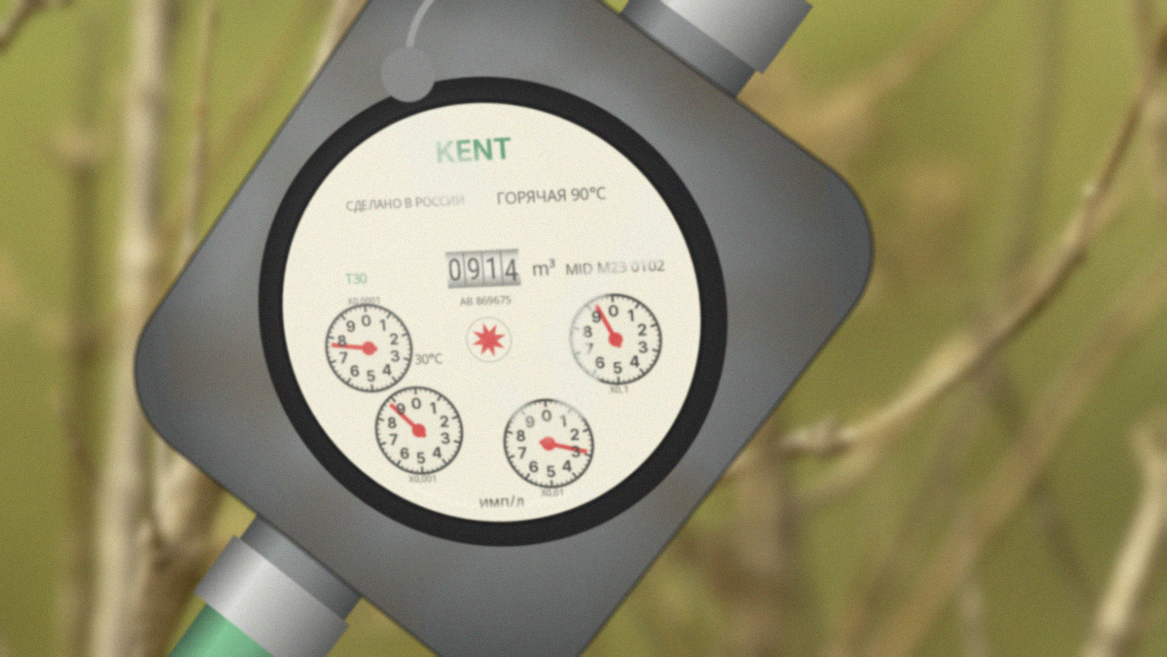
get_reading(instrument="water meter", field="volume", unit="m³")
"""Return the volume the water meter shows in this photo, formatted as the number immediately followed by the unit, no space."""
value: 913.9287m³
